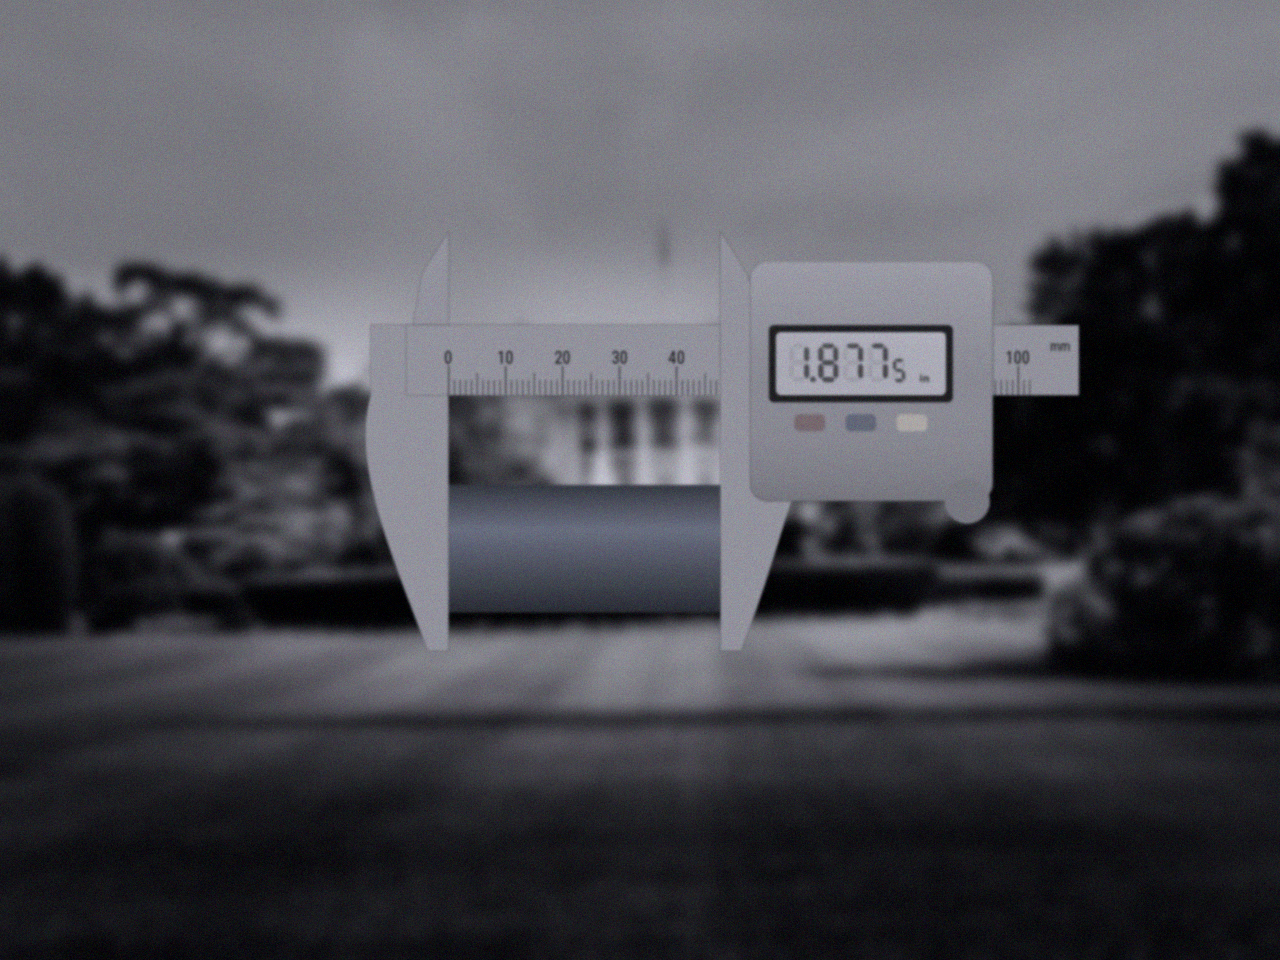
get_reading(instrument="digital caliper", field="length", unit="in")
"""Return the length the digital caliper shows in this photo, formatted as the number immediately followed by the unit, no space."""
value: 1.8775in
